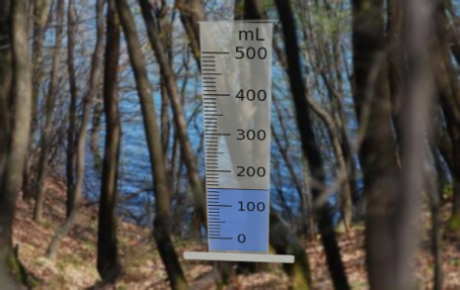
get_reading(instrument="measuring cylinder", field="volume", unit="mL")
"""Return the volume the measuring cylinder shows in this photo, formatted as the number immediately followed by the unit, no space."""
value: 150mL
